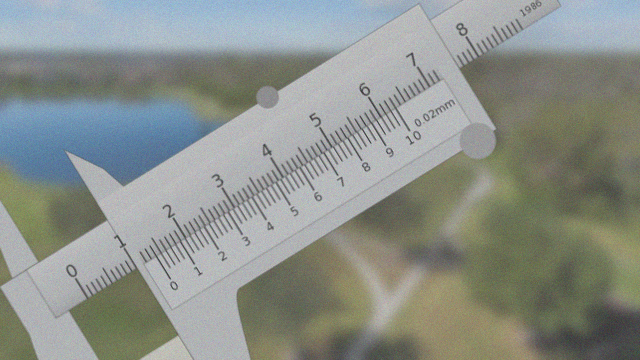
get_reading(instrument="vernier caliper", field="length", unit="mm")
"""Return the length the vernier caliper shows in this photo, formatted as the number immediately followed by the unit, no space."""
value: 14.0mm
